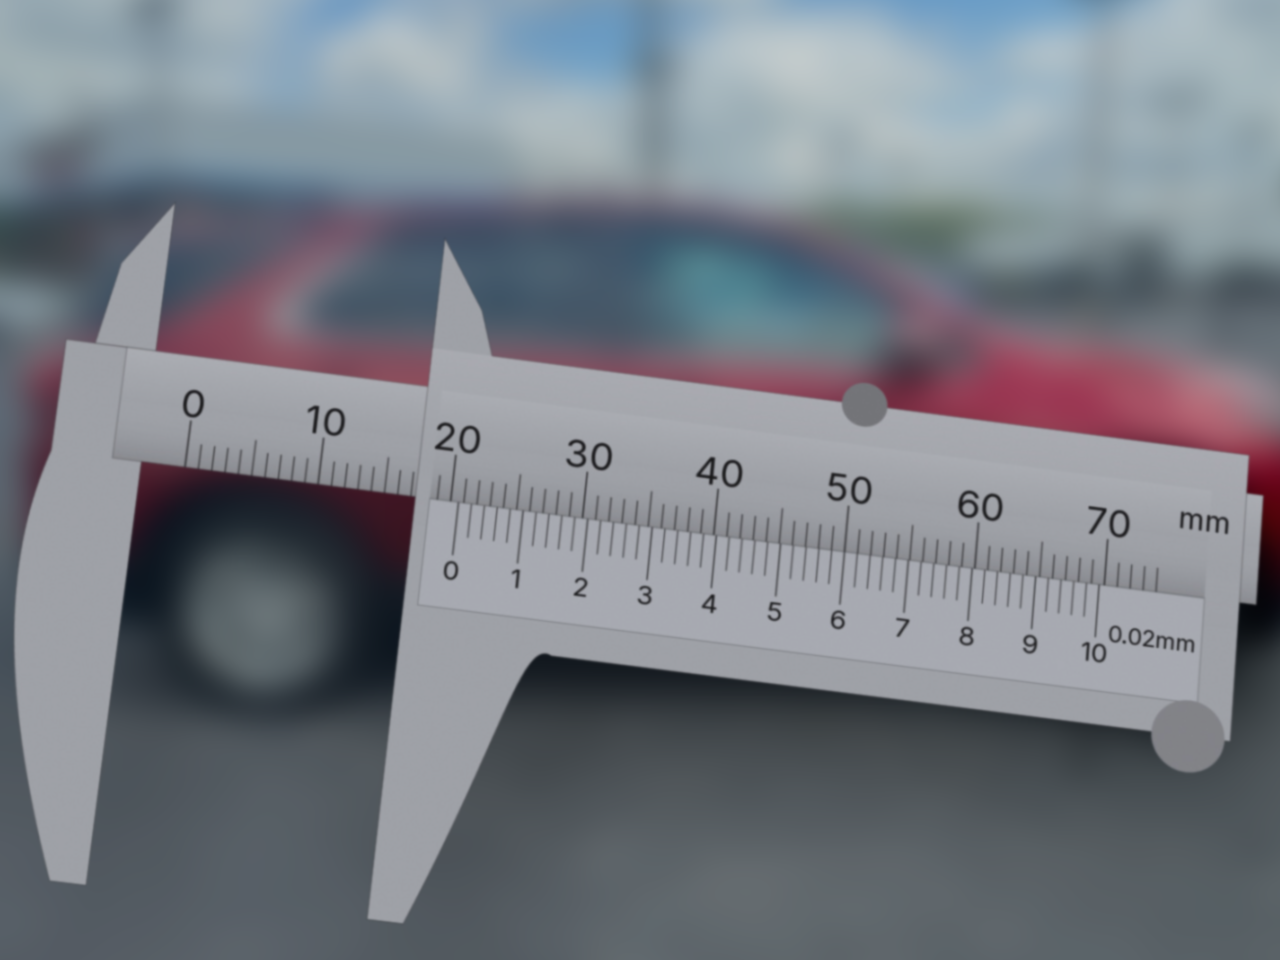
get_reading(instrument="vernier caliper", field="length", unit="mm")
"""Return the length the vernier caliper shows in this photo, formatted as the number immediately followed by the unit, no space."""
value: 20.6mm
